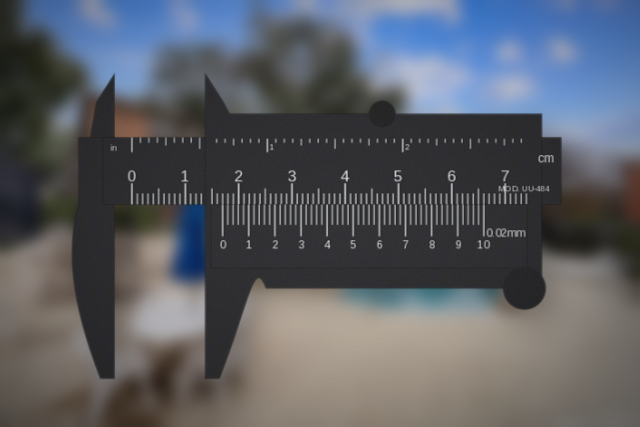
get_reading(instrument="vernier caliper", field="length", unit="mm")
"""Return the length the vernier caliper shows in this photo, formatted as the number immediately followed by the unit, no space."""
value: 17.0mm
